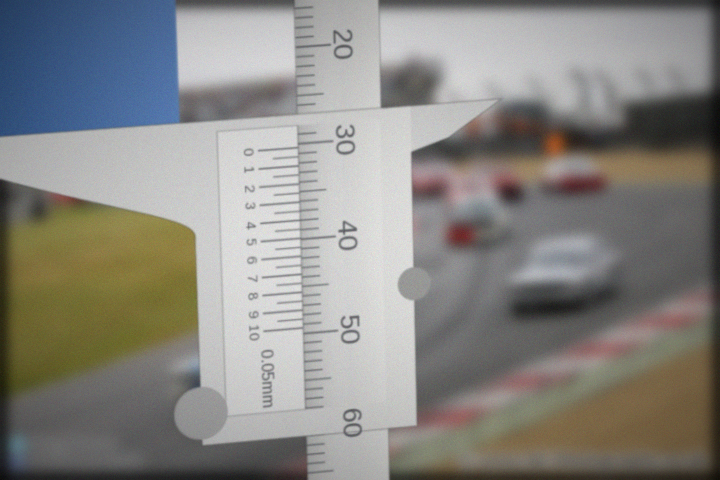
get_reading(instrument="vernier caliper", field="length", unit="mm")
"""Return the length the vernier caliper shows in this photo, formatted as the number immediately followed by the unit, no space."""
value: 30.4mm
